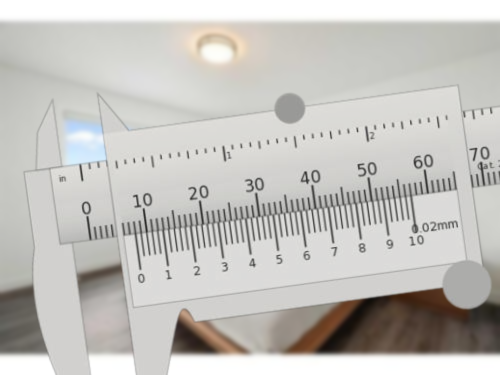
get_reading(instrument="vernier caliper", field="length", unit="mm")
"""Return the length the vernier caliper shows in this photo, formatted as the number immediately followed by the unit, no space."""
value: 8.0mm
